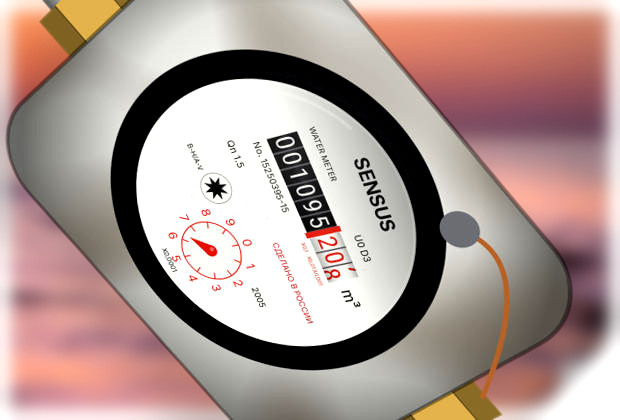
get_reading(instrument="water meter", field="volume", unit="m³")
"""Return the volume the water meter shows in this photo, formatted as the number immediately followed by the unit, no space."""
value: 1095.2076m³
